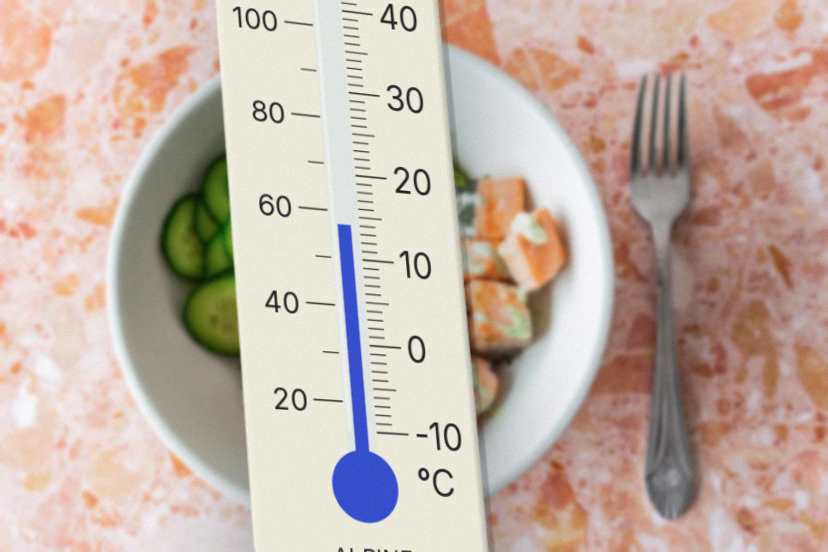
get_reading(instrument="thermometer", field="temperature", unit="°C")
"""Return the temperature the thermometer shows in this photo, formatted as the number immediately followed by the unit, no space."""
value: 14°C
